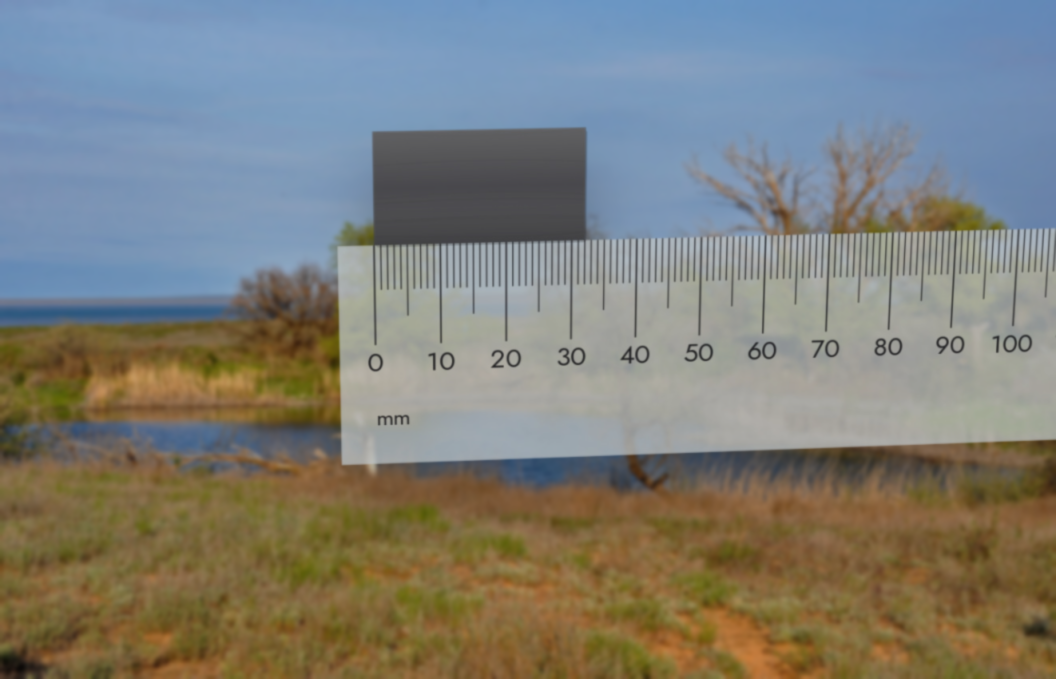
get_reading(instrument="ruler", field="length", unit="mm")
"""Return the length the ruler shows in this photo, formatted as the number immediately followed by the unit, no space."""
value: 32mm
